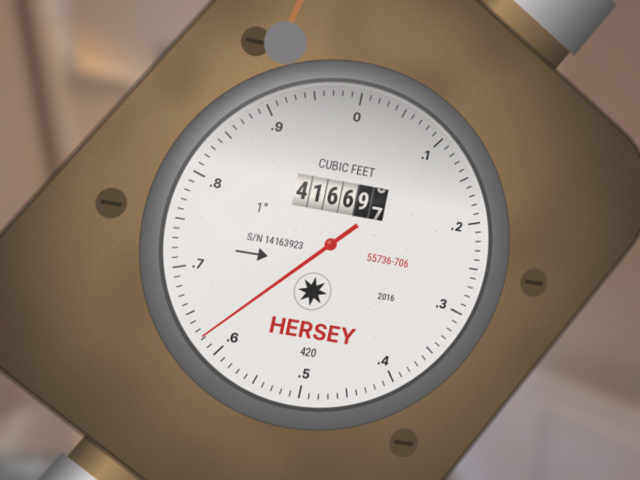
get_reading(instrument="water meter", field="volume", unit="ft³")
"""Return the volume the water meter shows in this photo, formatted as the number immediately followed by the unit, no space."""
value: 416696.62ft³
